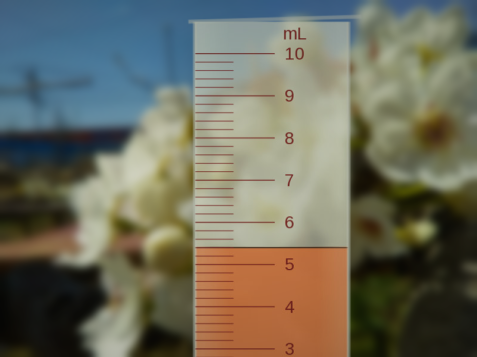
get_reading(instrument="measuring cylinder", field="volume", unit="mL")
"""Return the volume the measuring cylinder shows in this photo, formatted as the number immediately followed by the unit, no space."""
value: 5.4mL
